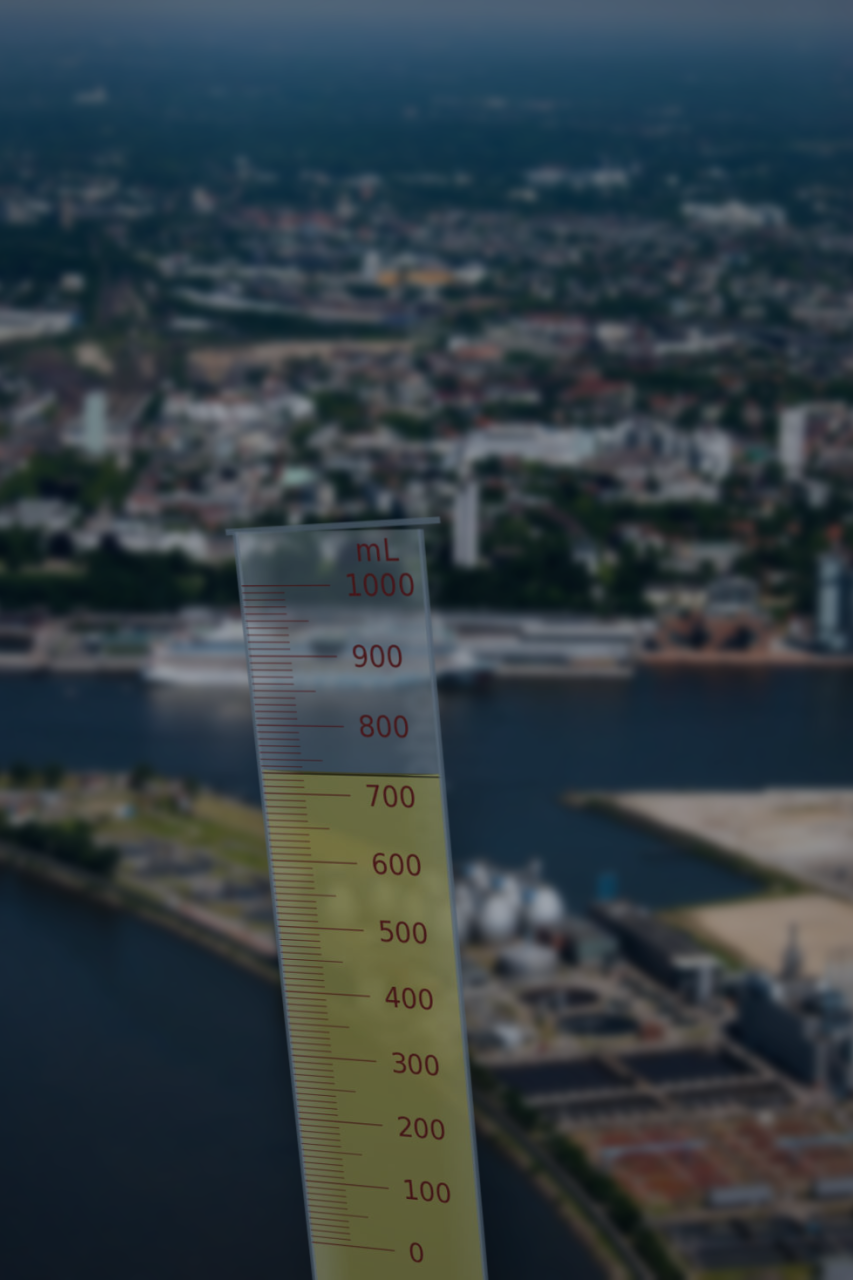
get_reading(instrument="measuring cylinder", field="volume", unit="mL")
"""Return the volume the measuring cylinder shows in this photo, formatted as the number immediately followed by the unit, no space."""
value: 730mL
